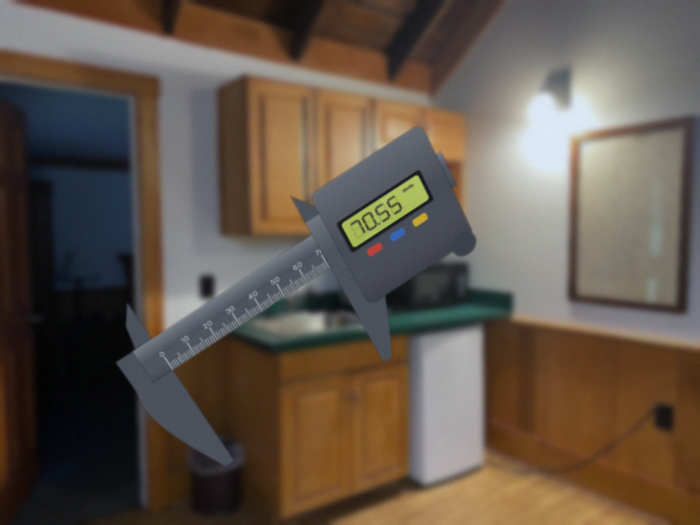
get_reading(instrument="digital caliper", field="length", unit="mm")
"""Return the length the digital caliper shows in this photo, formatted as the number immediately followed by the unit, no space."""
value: 70.55mm
